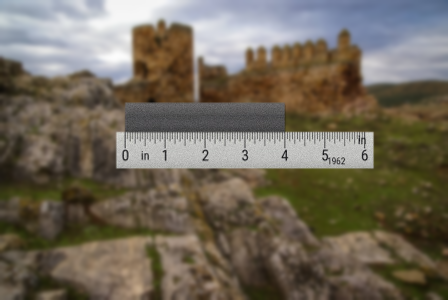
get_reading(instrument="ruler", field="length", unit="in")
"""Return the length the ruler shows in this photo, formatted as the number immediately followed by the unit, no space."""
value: 4in
